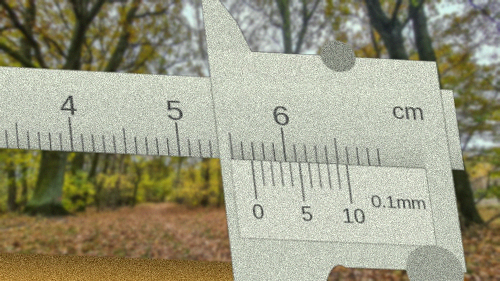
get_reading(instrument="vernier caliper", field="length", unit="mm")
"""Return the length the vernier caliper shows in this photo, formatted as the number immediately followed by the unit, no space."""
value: 56.8mm
